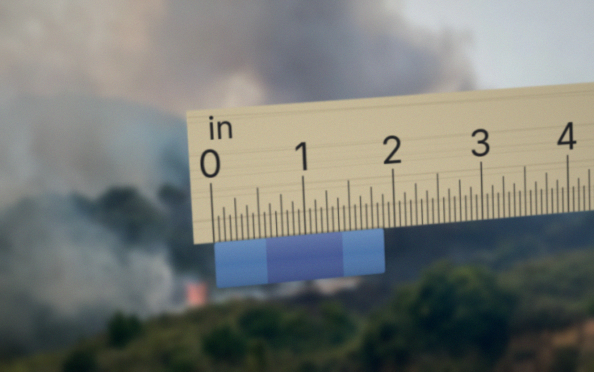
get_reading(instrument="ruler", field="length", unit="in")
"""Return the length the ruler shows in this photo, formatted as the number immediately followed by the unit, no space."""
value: 1.875in
